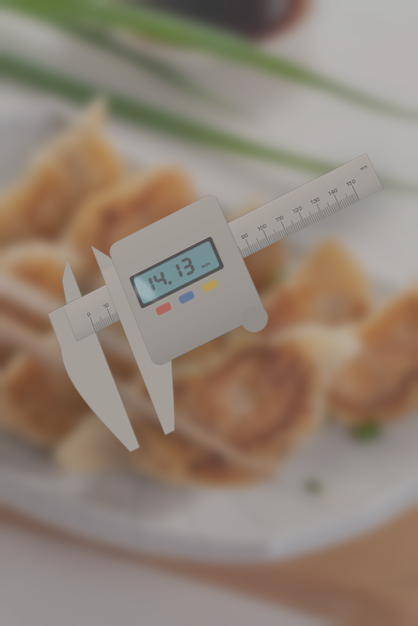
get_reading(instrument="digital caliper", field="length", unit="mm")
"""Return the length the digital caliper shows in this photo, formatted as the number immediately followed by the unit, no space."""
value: 14.13mm
